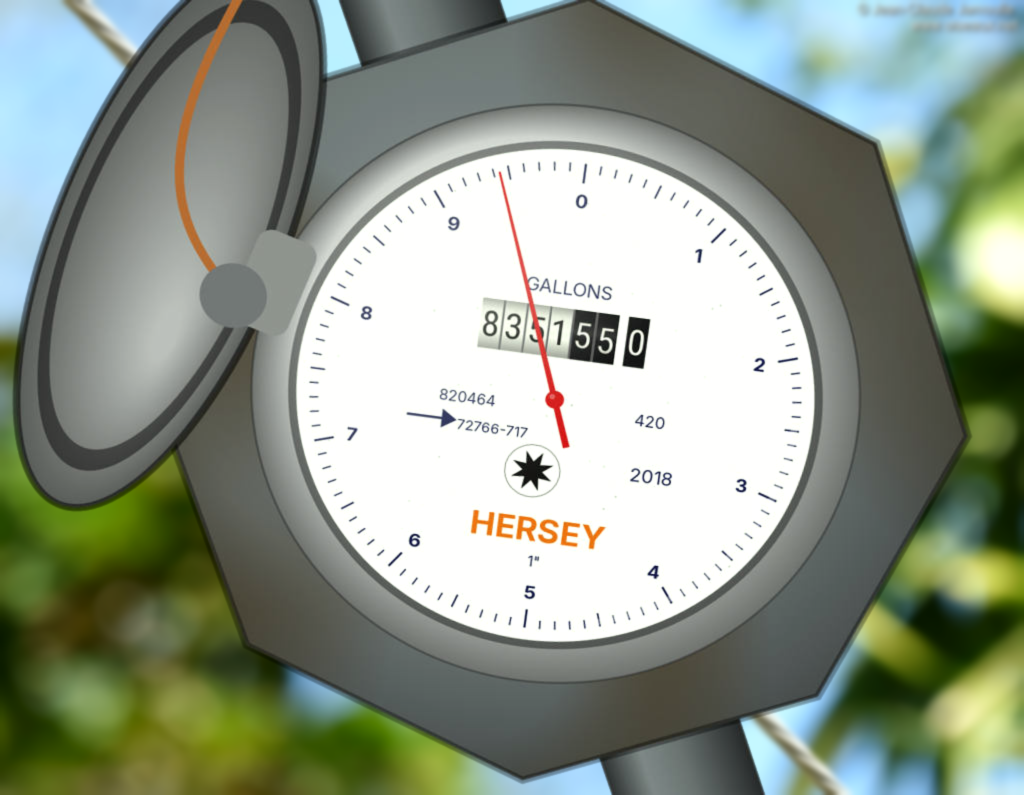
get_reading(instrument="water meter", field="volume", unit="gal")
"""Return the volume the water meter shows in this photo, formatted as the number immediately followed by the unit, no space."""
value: 8351549.4gal
